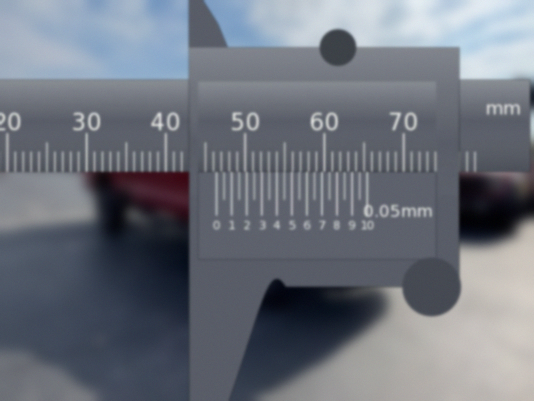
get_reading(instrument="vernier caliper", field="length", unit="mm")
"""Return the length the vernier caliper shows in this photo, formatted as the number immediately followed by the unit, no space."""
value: 46.4mm
